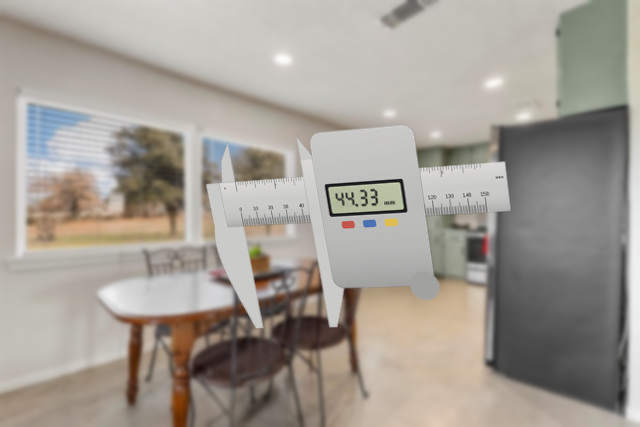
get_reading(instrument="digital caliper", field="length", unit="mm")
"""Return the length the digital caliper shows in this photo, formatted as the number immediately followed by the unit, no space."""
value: 44.33mm
